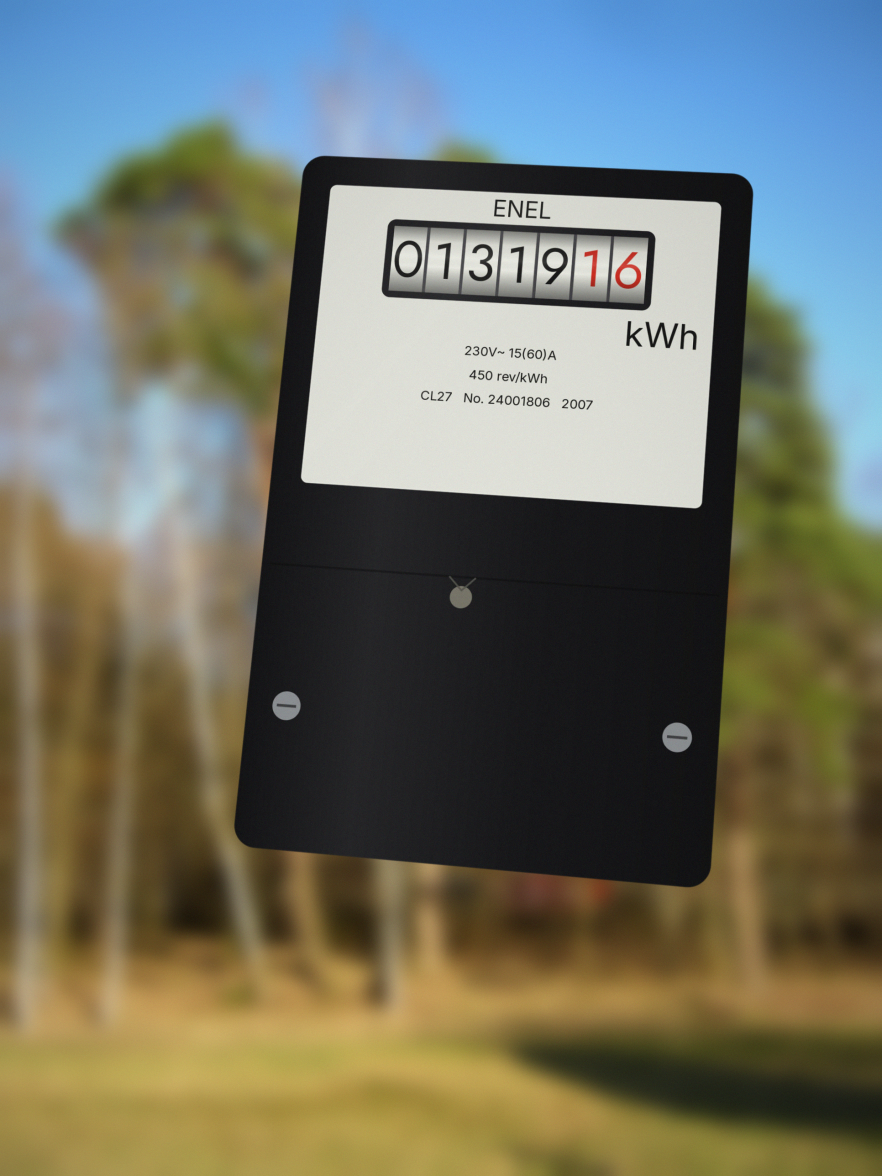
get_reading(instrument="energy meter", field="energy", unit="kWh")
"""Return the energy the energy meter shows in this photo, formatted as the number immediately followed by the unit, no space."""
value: 1319.16kWh
